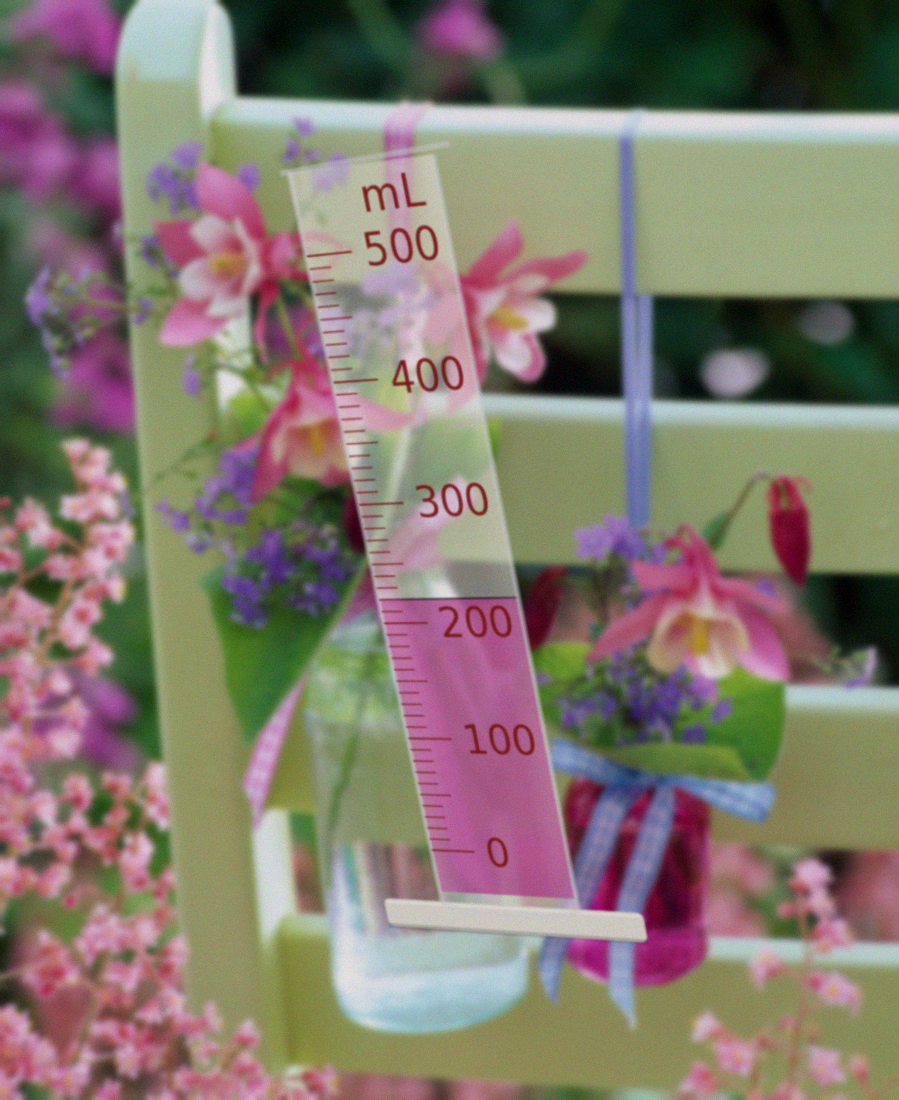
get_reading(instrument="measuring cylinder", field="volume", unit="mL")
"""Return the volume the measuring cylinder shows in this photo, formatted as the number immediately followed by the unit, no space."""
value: 220mL
